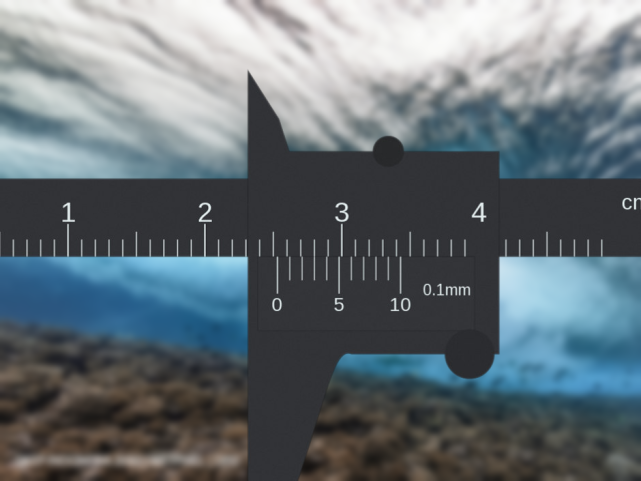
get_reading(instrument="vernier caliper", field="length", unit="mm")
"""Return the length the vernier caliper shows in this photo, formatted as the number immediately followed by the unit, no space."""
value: 25.3mm
